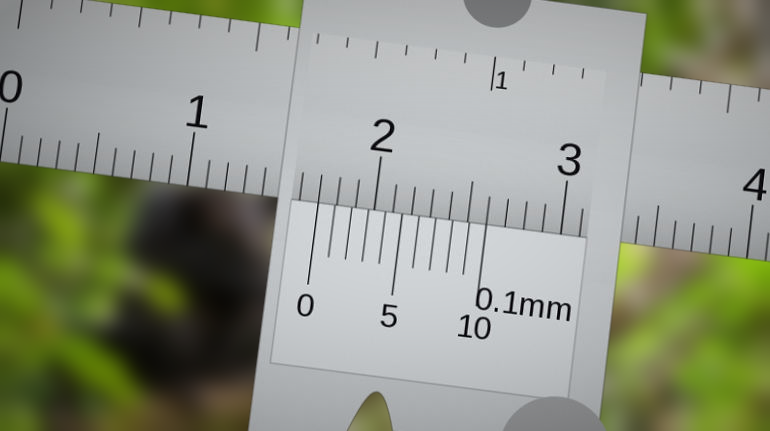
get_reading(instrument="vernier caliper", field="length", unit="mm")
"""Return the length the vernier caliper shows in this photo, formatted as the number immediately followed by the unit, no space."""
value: 17.0mm
